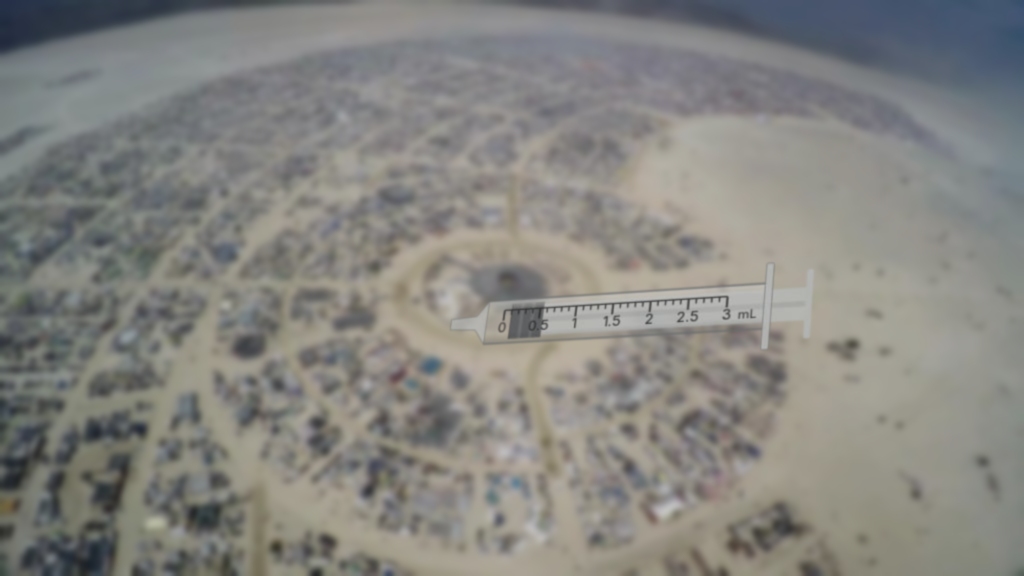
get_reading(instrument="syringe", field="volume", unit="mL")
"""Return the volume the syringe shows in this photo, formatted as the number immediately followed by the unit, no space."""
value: 0.1mL
